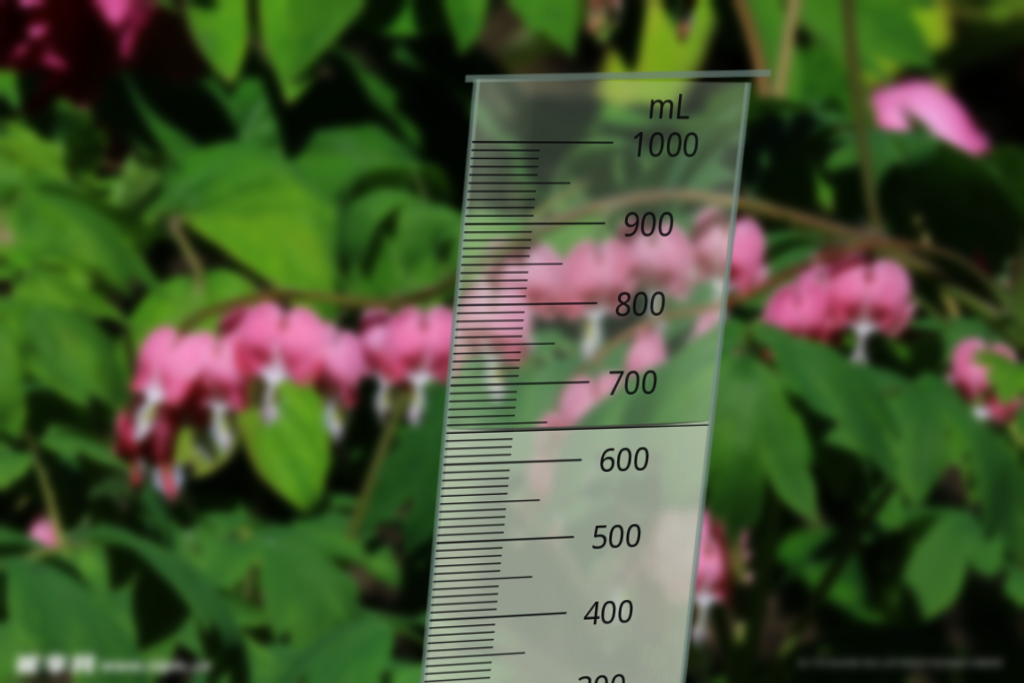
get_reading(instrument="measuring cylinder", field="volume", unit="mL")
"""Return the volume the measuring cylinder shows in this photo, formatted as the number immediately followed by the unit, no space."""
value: 640mL
